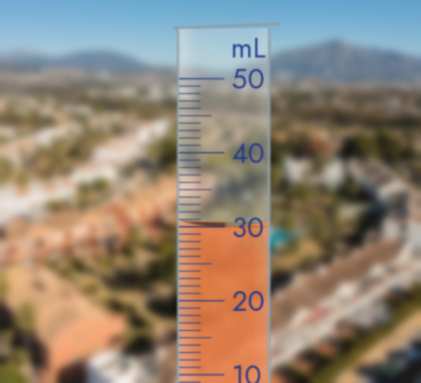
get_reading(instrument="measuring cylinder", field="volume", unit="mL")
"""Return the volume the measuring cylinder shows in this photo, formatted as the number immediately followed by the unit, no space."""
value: 30mL
